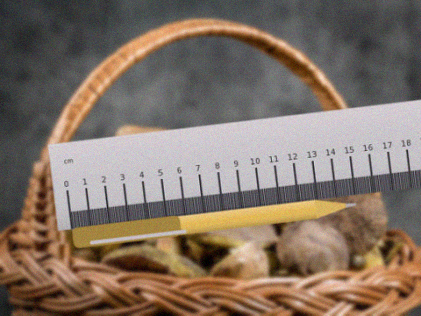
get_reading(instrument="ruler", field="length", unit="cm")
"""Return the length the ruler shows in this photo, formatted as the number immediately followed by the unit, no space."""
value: 15cm
